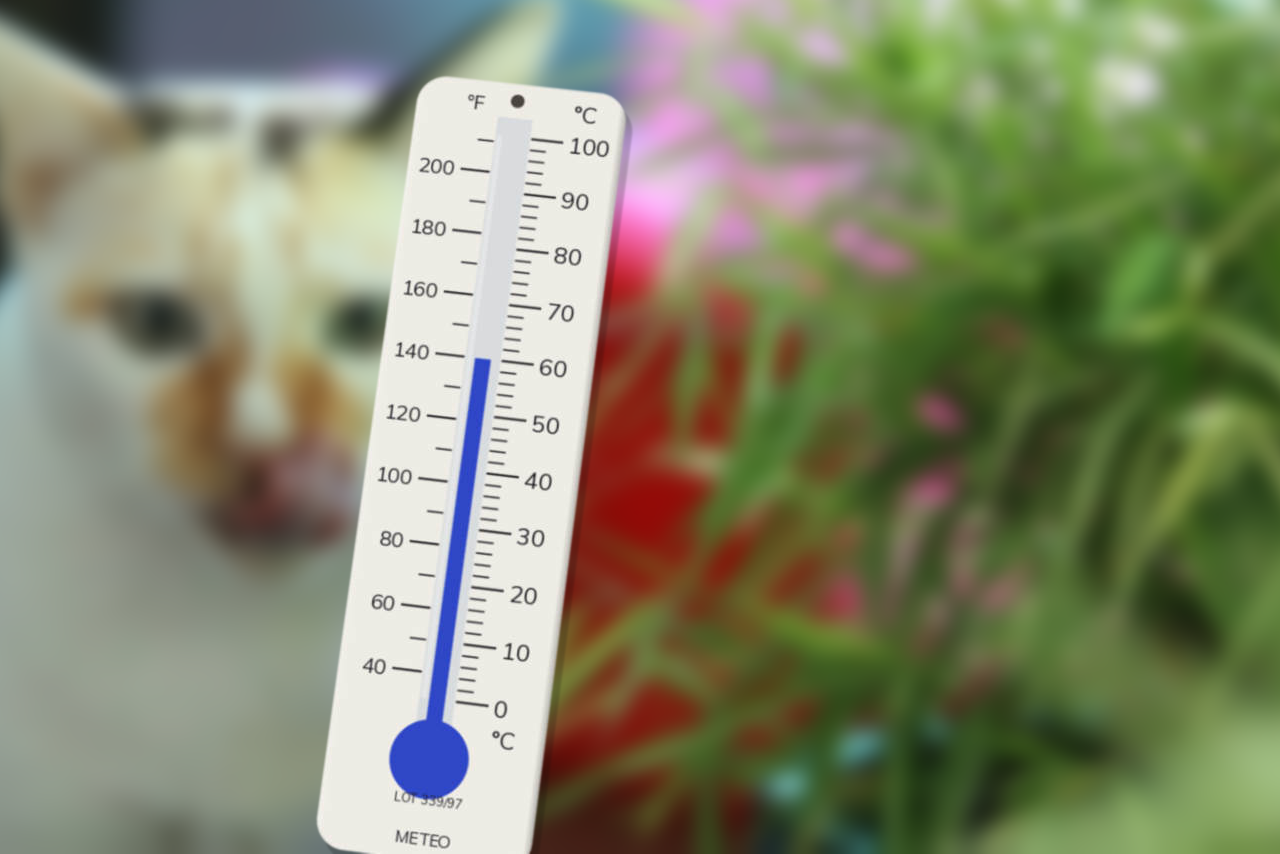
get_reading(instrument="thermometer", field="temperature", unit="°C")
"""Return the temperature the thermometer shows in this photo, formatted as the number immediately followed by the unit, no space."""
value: 60°C
